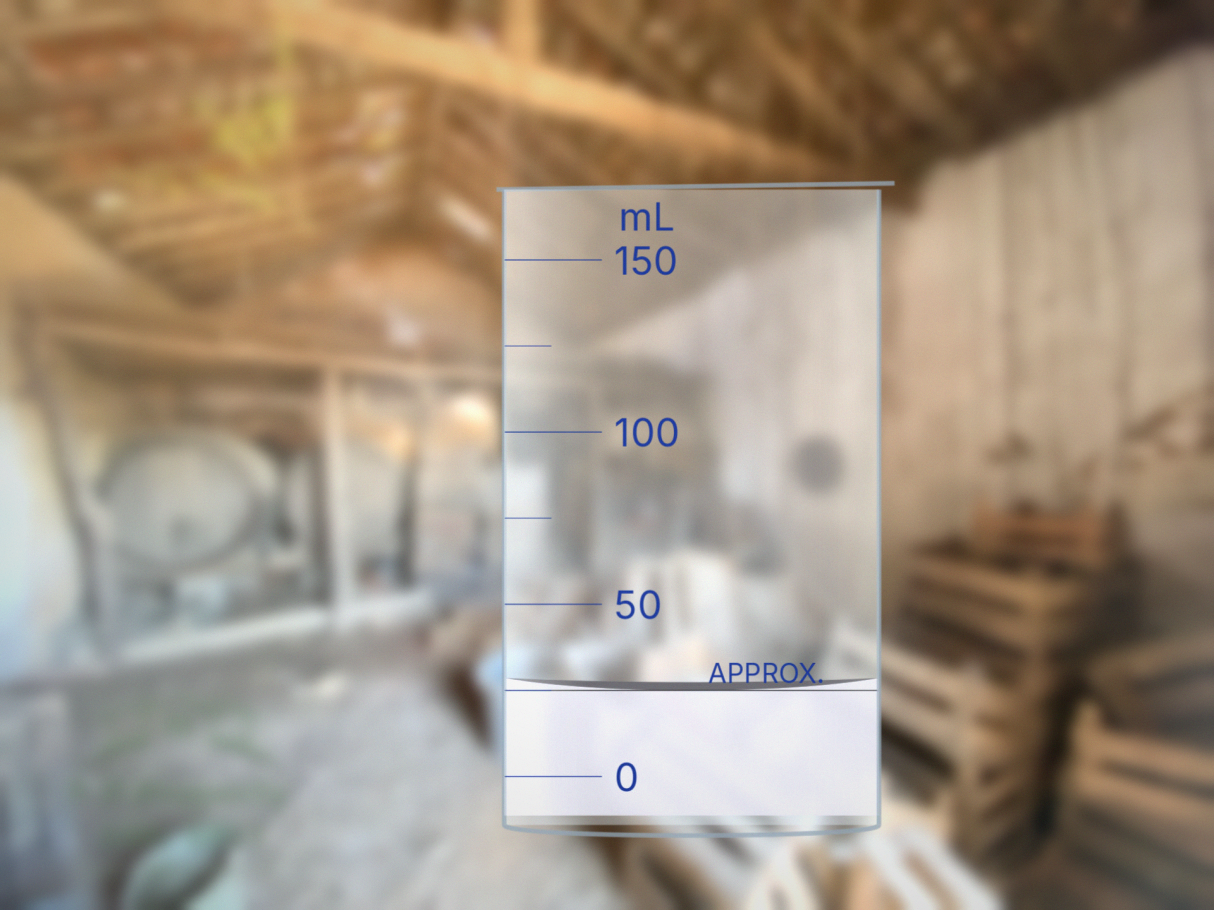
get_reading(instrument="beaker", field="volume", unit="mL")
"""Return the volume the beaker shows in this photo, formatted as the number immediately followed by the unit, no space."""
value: 25mL
